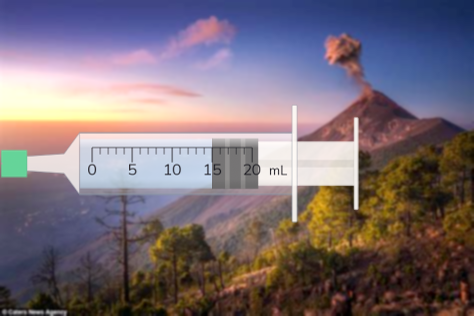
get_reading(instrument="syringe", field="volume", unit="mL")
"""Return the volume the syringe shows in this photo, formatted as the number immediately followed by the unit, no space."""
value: 15mL
